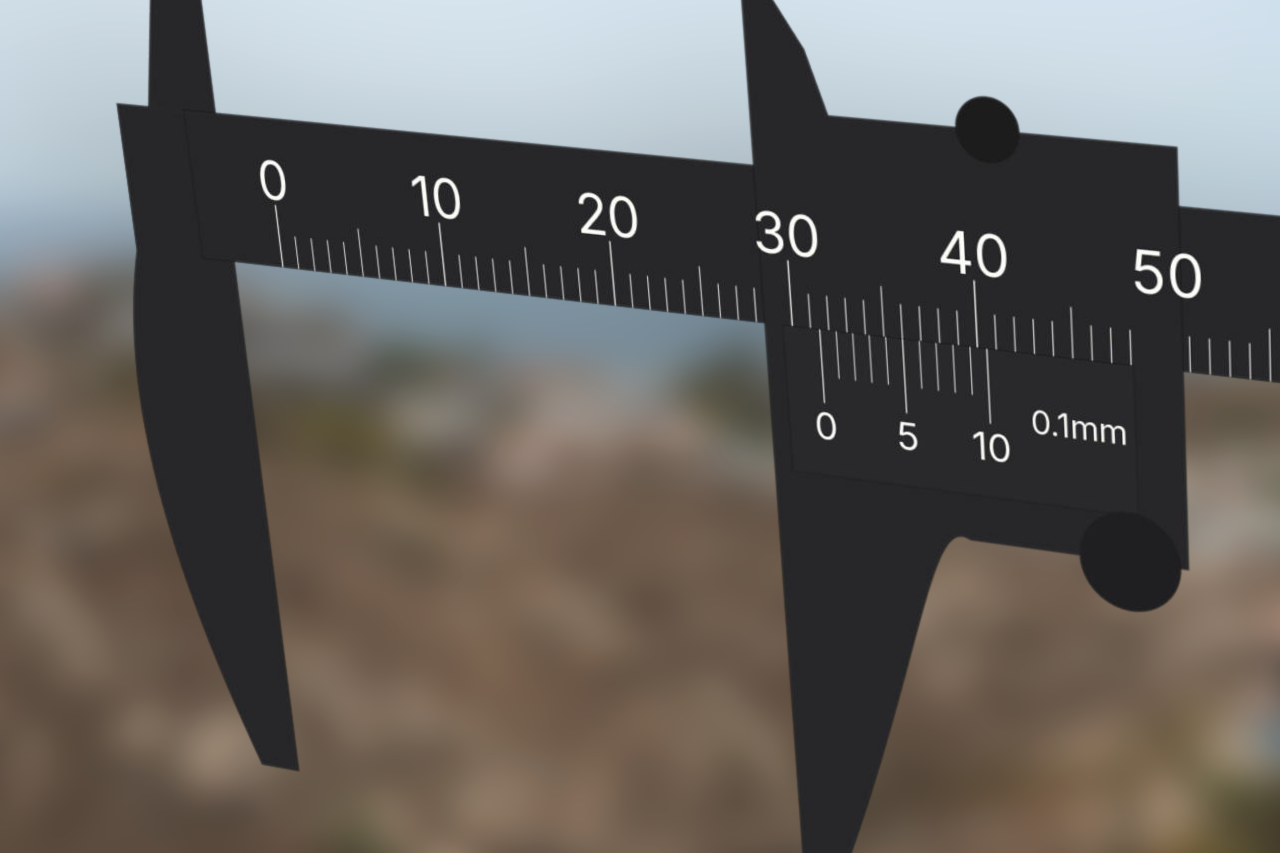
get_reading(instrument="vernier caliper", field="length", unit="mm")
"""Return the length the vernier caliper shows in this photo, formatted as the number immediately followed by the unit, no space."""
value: 31.5mm
